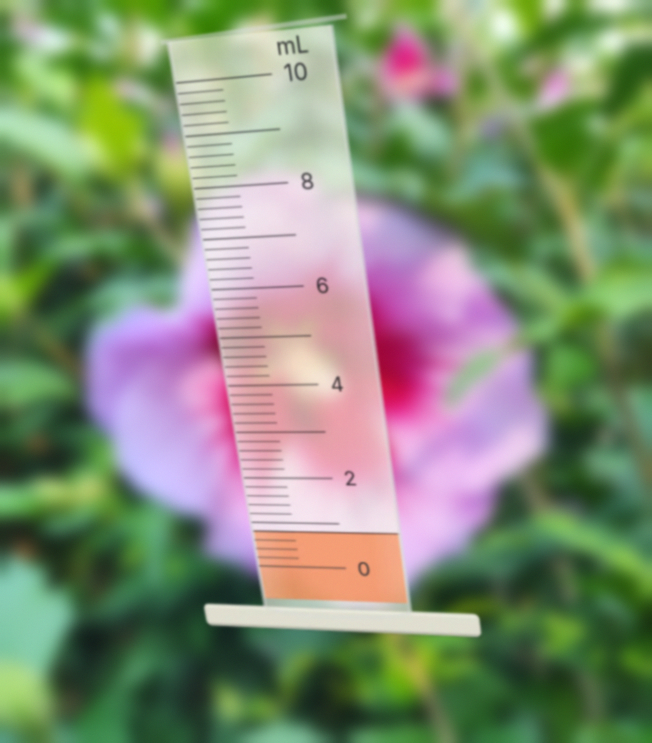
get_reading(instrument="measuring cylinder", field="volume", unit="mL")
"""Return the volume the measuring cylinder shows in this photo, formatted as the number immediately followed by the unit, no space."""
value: 0.8mL
